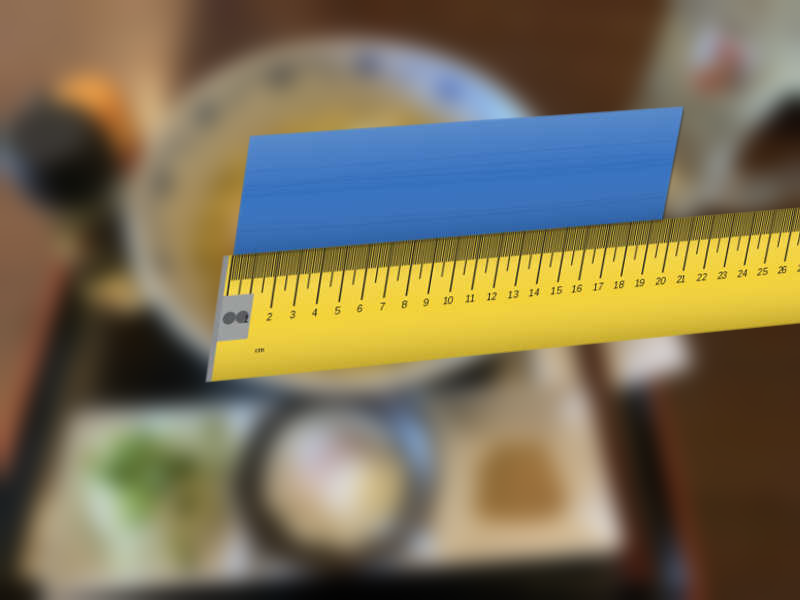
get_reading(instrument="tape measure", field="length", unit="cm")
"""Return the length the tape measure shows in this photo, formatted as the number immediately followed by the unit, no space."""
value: 19.5cm
